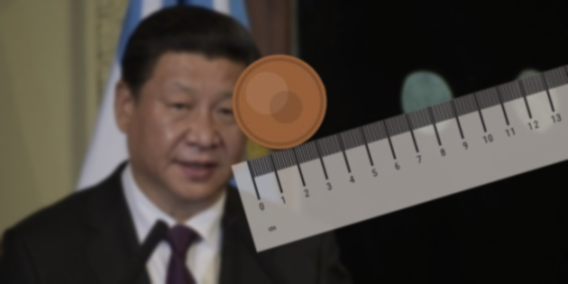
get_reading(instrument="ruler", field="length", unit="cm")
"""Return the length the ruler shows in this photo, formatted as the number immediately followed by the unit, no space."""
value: 4cm
